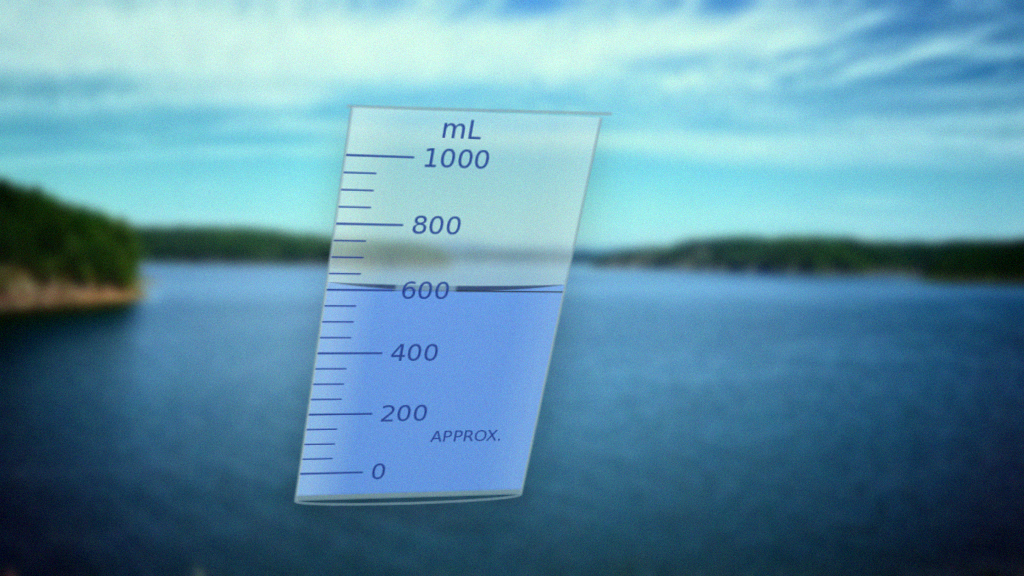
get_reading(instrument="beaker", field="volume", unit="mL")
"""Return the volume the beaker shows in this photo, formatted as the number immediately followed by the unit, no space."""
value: 600mL
